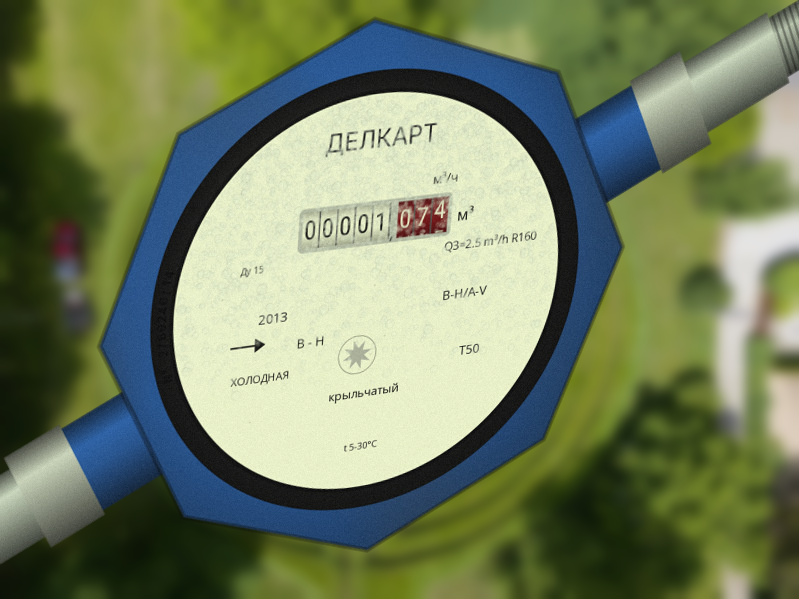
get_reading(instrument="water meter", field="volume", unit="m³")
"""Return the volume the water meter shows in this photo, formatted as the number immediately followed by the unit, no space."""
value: 1.074m³
